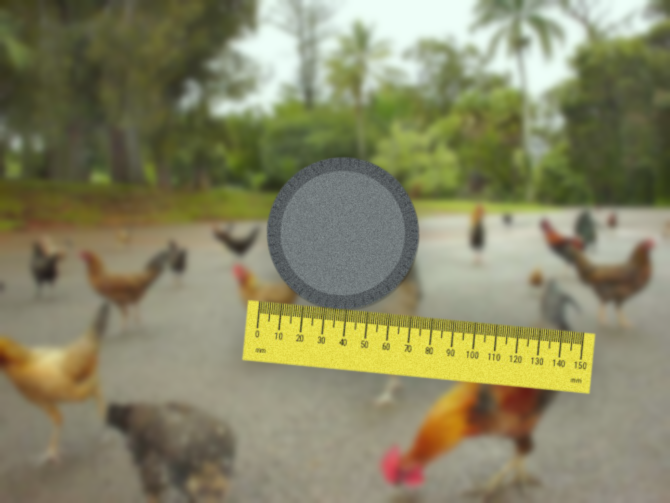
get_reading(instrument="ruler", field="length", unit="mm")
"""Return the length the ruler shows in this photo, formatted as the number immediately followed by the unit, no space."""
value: 70mm
